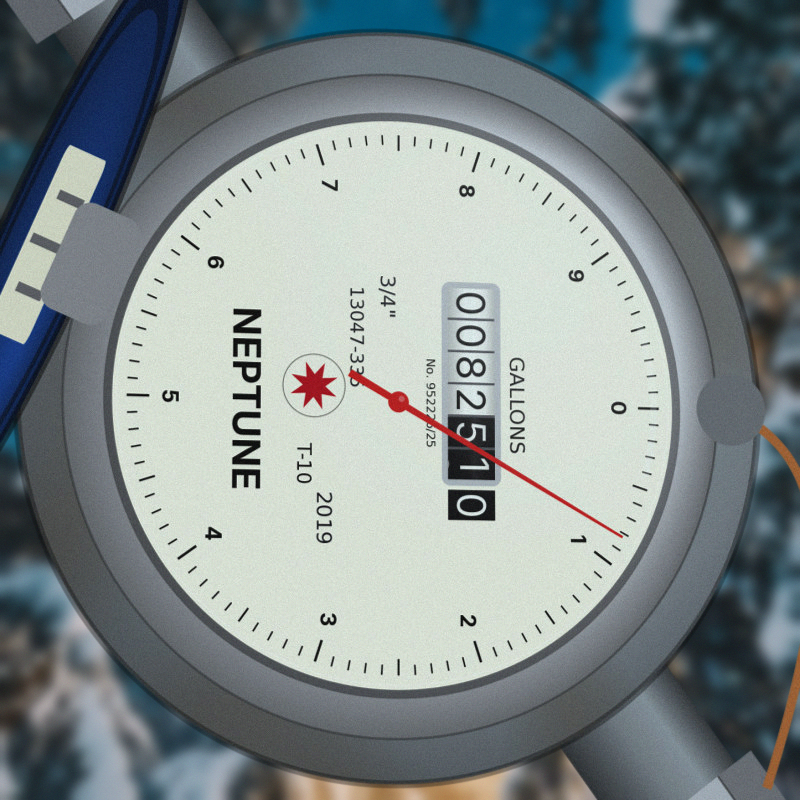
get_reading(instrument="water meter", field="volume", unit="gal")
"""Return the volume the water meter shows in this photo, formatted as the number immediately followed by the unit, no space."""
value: 82510.8gal
